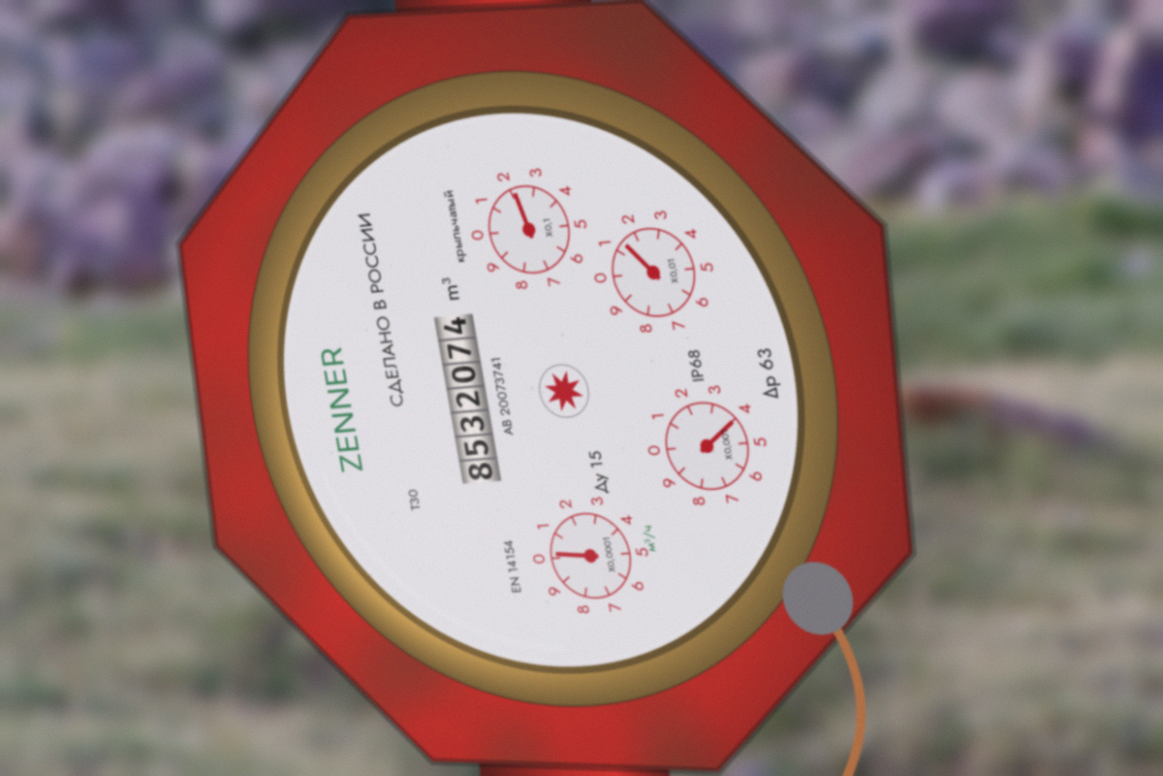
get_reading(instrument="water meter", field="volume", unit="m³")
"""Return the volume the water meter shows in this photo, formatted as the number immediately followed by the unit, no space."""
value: 8532074.2140m³
